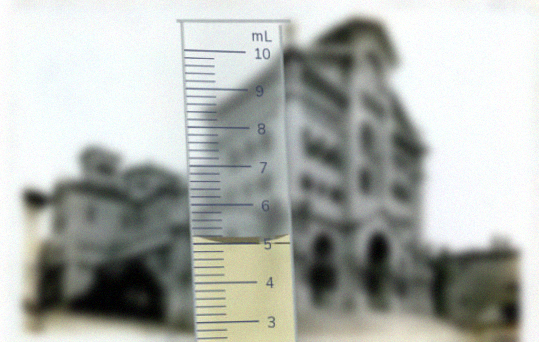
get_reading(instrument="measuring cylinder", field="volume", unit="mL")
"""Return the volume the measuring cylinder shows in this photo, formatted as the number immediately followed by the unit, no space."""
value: 5mL
